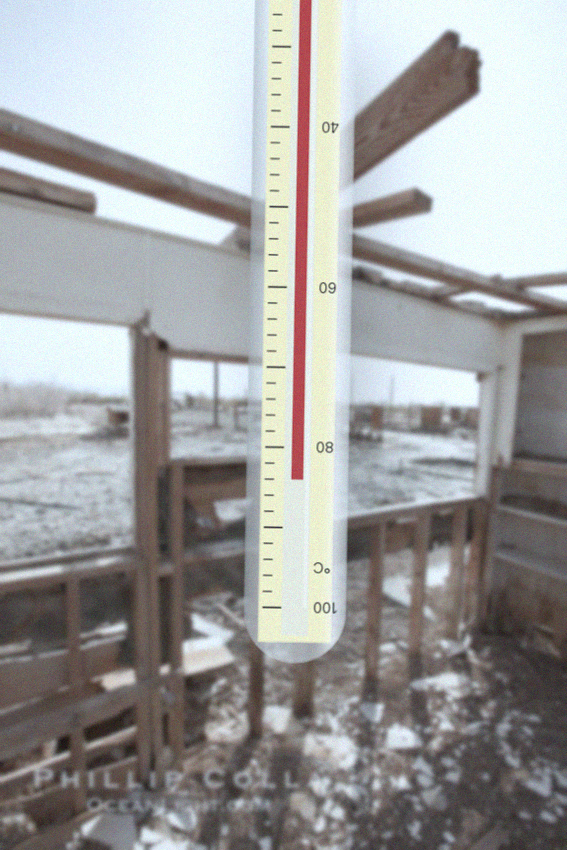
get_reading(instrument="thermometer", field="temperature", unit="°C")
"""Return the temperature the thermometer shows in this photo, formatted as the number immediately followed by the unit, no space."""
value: 84°C
